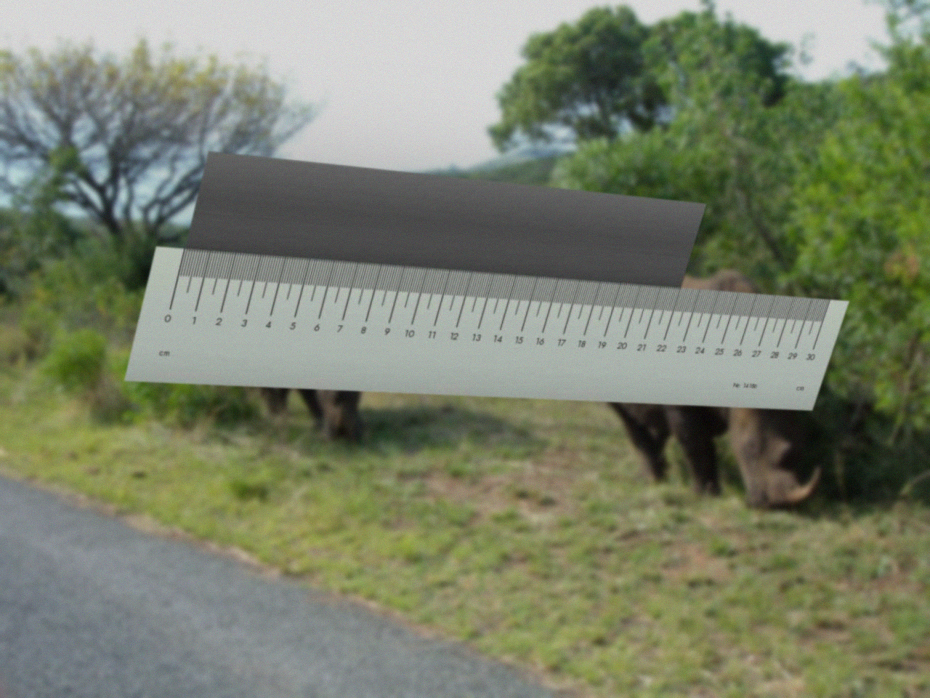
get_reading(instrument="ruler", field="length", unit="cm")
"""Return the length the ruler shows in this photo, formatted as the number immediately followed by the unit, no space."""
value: 22cm
